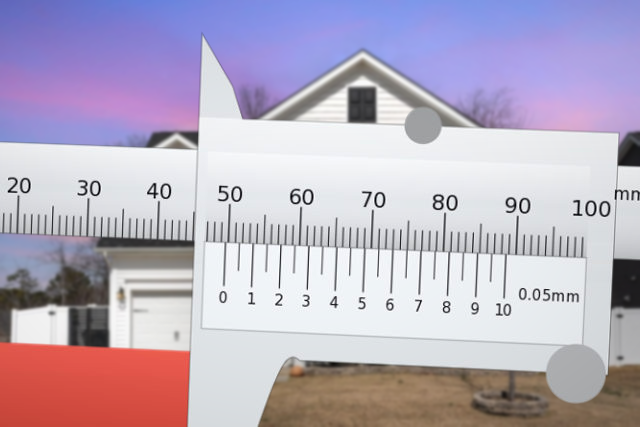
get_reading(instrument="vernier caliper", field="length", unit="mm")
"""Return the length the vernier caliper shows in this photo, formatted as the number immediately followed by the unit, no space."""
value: 49.6mm
